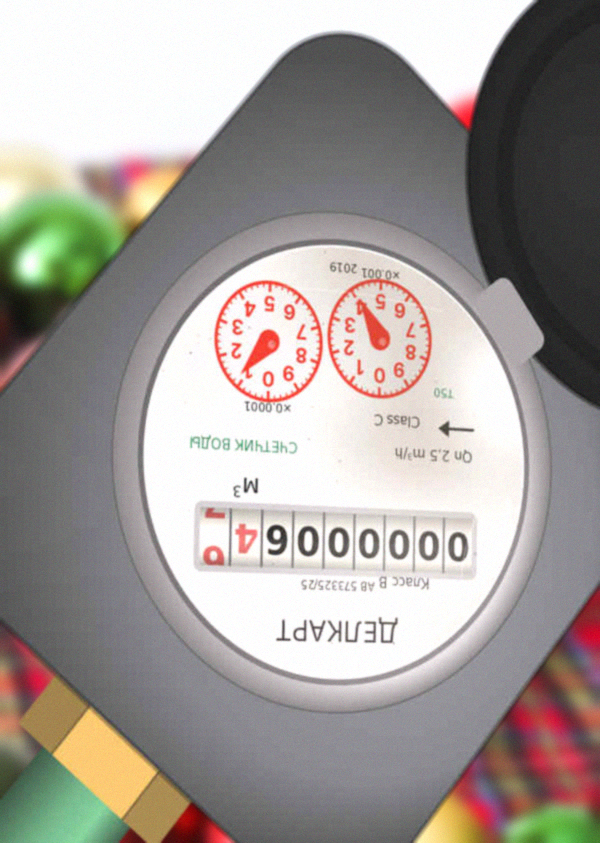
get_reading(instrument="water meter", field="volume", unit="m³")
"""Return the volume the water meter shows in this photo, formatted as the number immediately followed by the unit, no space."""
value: 6.4641m³
